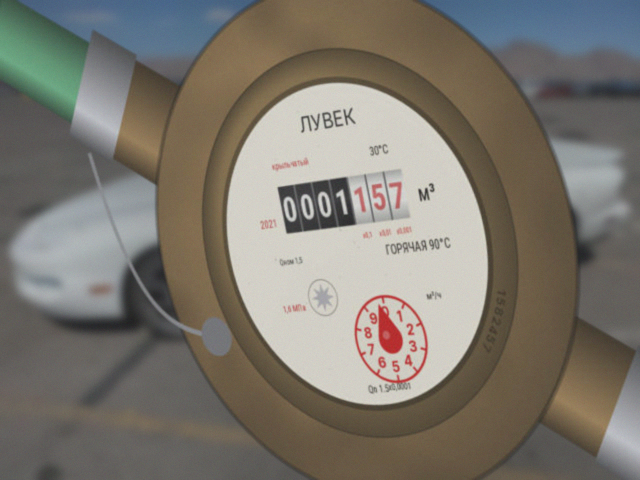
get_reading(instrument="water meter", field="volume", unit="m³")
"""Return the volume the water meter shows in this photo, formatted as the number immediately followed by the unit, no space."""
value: 1.1569m³
